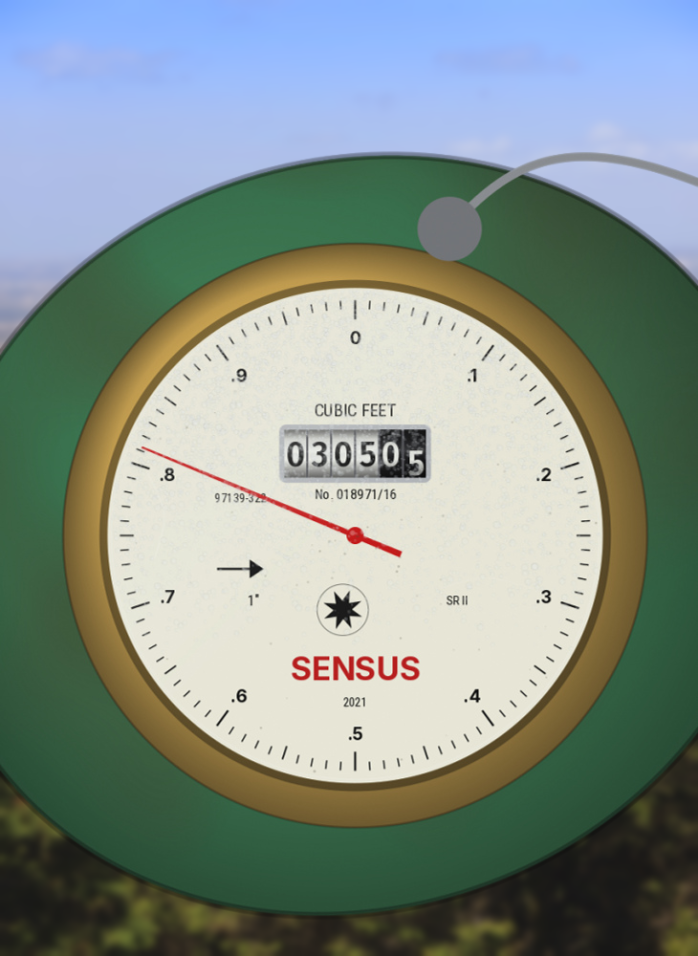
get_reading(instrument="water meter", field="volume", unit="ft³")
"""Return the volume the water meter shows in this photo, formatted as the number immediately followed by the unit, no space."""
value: 30504.81ft³
